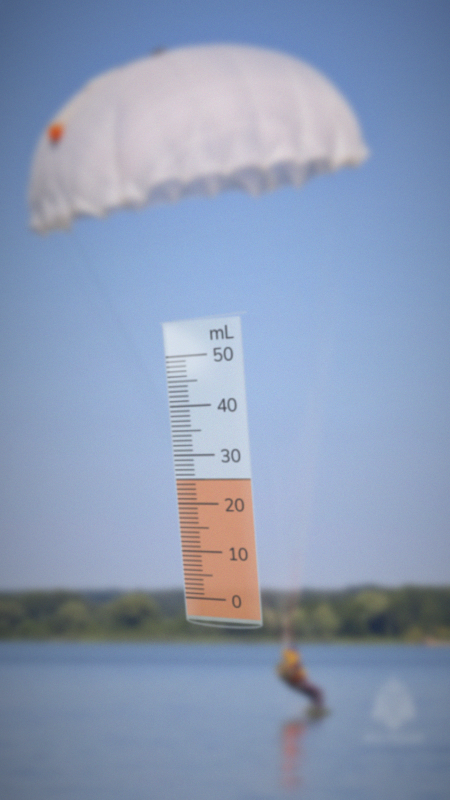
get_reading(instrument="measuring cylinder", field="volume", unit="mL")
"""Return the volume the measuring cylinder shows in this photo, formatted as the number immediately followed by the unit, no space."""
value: 25mL
